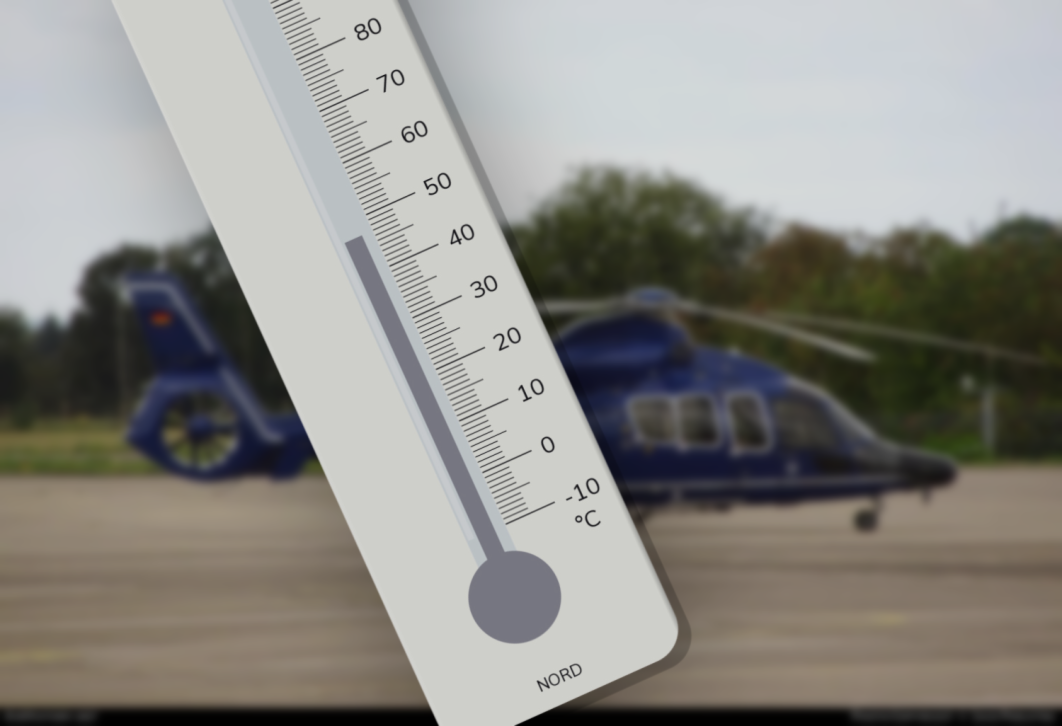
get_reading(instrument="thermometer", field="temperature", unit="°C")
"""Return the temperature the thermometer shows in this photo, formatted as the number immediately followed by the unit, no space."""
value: 47°C
